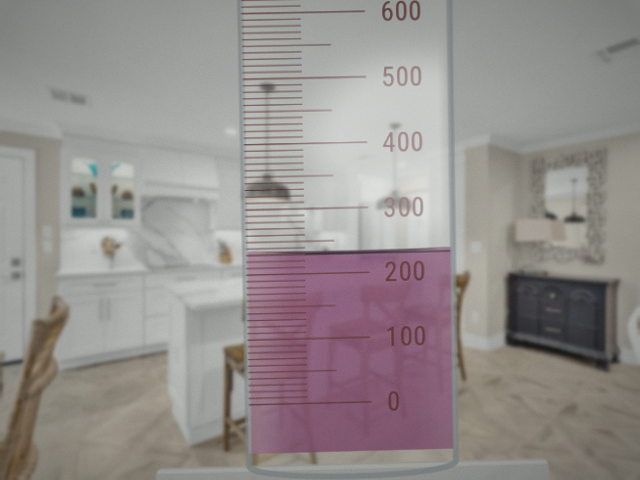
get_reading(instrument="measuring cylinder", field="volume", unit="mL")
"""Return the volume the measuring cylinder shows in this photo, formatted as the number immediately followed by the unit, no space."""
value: 230mL
